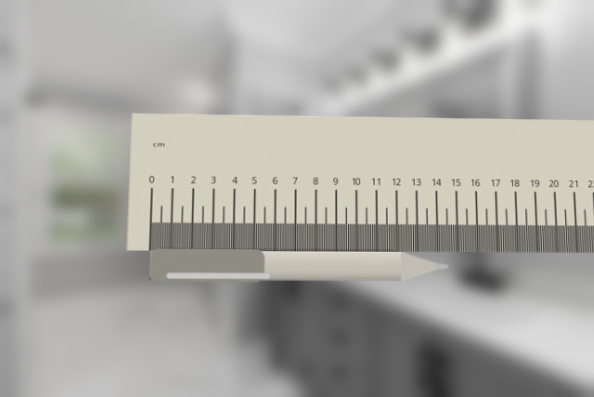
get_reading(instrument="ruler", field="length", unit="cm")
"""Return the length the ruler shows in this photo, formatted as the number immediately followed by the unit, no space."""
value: 14.5cm
